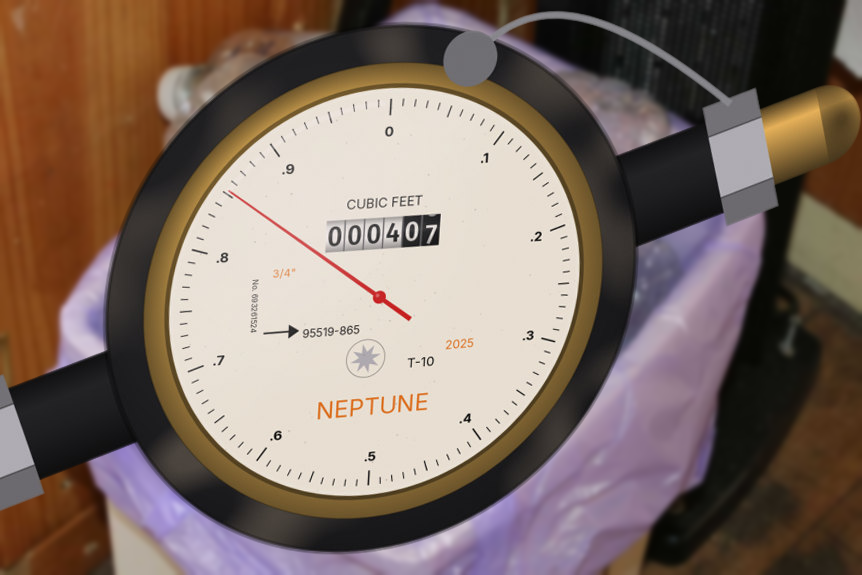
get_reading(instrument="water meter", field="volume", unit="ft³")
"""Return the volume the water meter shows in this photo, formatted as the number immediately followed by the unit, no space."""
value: 406.85ft³
